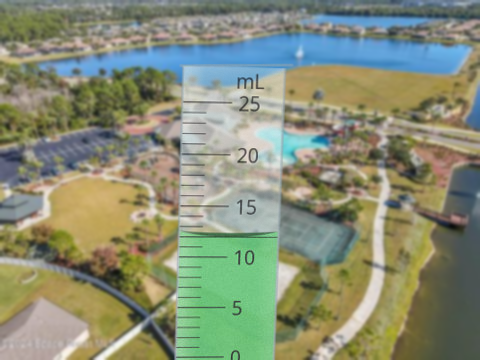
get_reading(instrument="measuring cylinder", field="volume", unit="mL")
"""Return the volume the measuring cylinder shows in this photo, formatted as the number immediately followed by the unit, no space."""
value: 12mL
